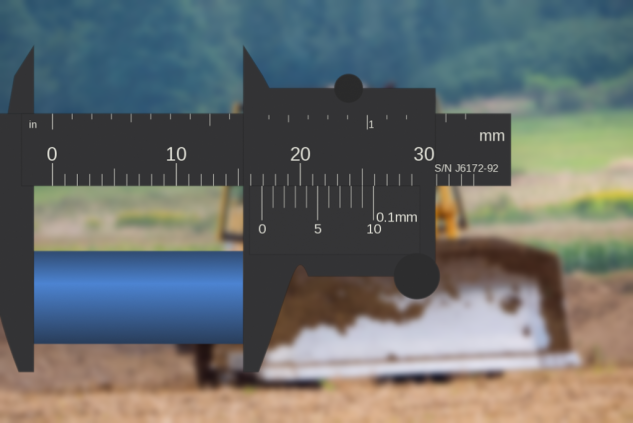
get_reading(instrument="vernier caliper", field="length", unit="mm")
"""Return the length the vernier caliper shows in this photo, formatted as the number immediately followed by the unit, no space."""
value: 16.9mm
